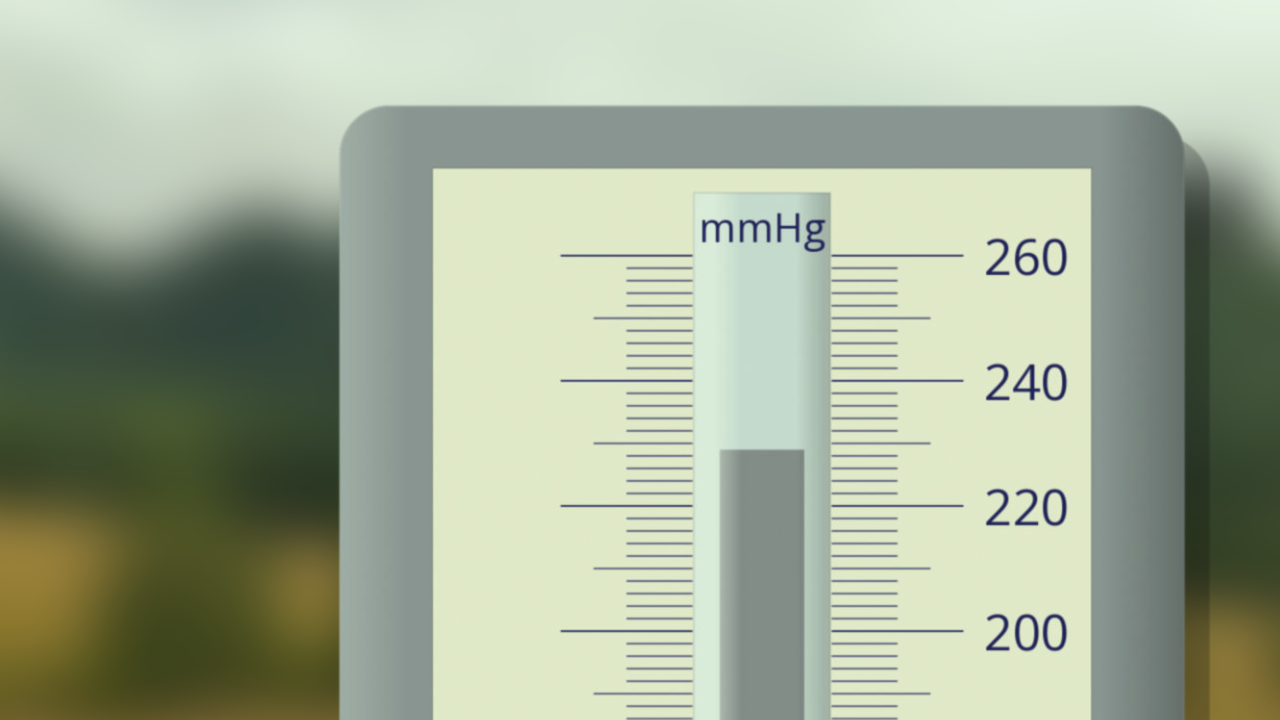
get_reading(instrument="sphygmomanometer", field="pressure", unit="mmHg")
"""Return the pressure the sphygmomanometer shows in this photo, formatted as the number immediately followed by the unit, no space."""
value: 229mmHg
